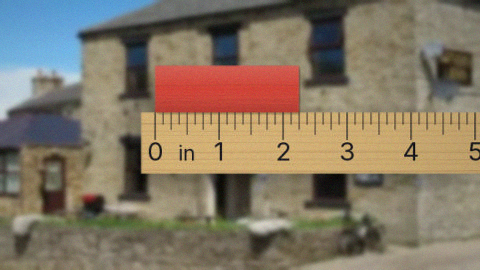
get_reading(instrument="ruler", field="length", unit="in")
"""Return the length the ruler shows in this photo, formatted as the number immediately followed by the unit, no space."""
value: 2.25in
